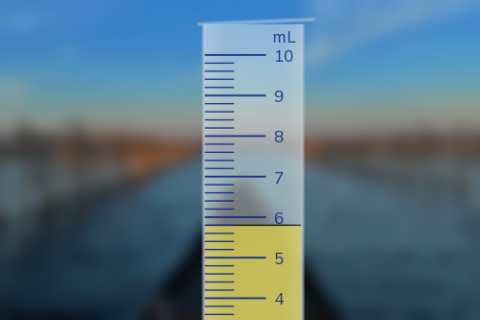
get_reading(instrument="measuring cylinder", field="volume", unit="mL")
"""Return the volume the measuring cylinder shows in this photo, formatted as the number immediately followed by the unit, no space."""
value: 5.8mL
